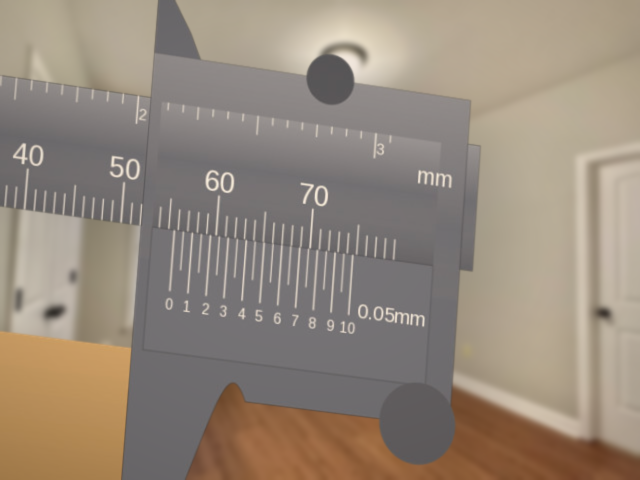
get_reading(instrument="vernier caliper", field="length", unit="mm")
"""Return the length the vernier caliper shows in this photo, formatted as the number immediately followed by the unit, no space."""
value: 55.6mm
